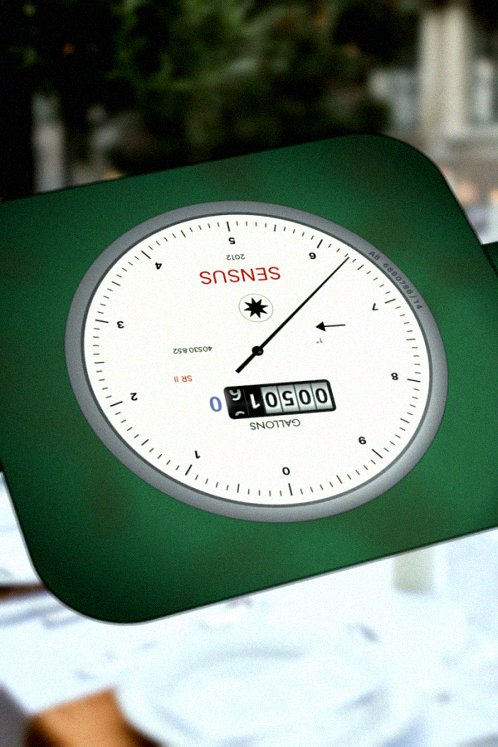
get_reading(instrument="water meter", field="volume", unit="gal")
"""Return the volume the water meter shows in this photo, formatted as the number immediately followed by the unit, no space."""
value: 50156.3gal
